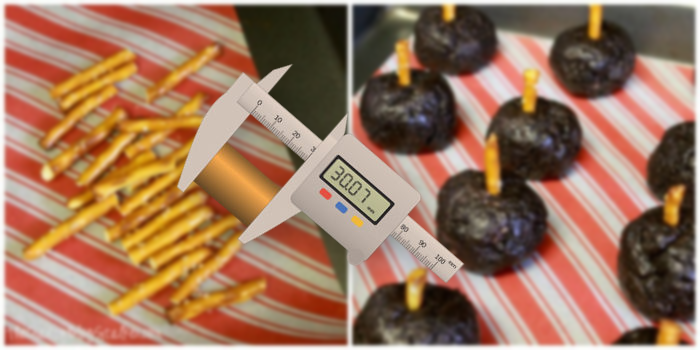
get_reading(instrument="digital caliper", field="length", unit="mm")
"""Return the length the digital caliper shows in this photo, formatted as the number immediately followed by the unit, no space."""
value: 30.07mm
